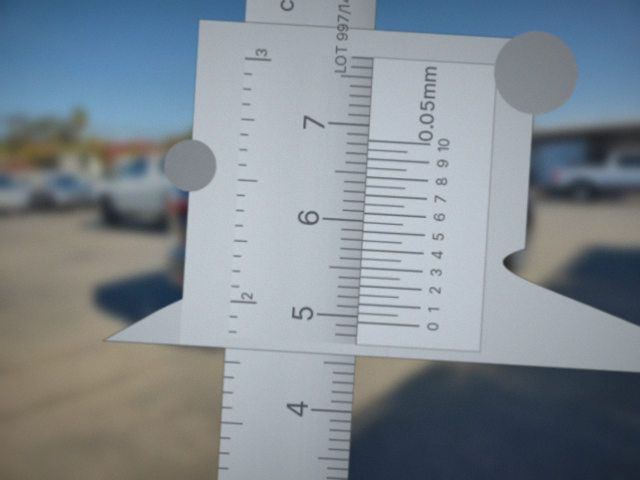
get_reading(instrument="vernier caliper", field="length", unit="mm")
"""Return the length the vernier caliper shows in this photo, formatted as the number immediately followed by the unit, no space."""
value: 49.4mm
